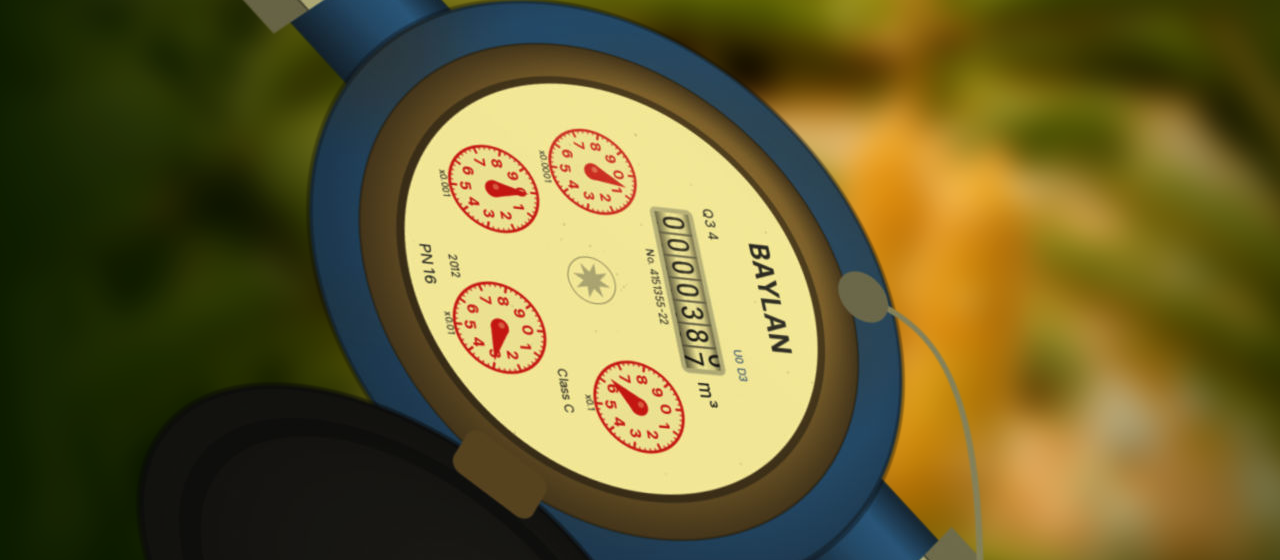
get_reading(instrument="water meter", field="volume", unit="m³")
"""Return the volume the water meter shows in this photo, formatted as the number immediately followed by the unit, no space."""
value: 386.6300m³
